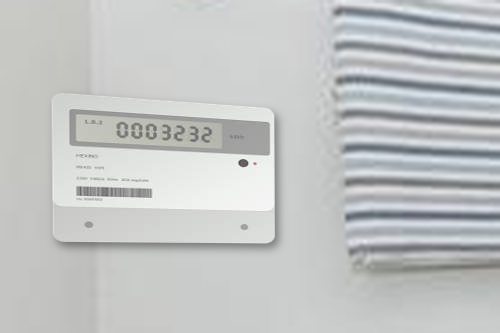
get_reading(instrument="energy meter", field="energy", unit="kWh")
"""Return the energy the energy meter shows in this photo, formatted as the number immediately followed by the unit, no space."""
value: 3232kWh
